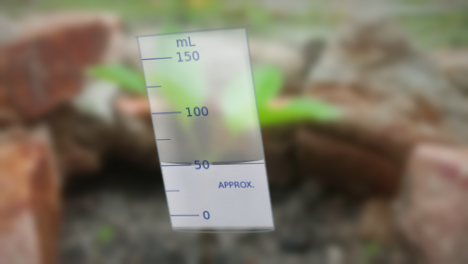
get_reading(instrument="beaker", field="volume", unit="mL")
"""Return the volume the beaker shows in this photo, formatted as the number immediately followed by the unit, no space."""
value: 50mL
